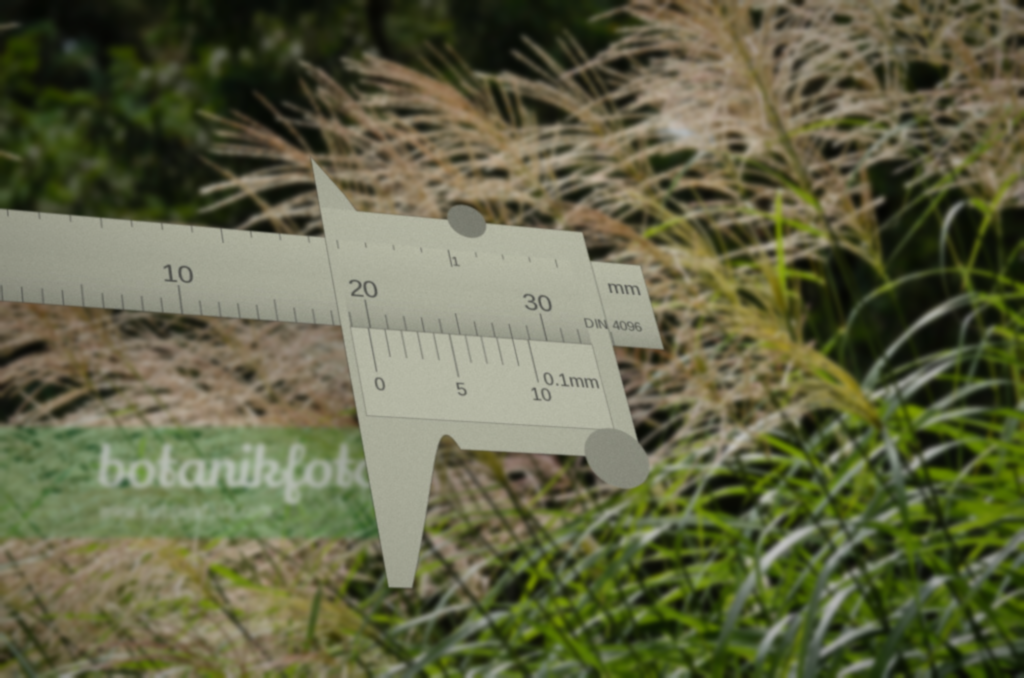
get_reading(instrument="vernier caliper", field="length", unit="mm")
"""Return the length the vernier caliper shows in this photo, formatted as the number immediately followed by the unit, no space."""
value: 19.9mm
